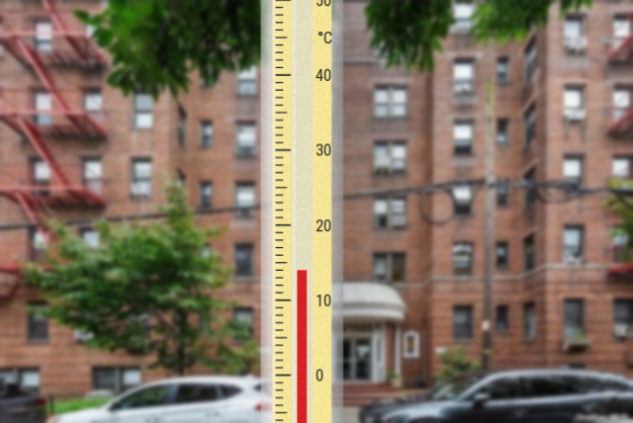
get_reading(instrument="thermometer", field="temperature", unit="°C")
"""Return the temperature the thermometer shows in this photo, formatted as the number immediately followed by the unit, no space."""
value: 14°C
